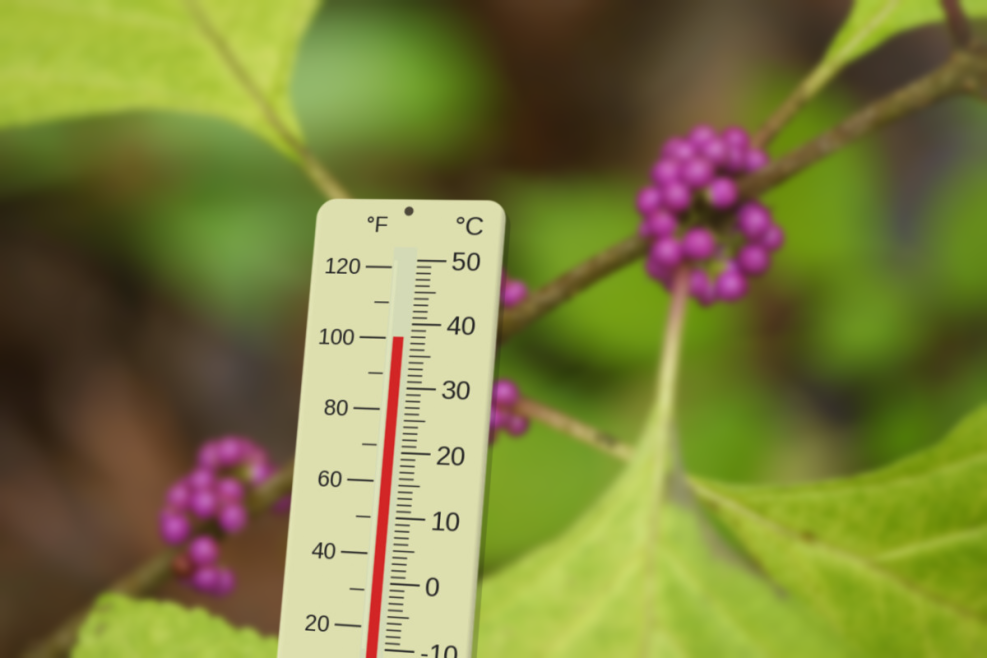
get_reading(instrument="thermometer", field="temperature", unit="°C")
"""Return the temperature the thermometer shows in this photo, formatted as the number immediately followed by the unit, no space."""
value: 38°C
